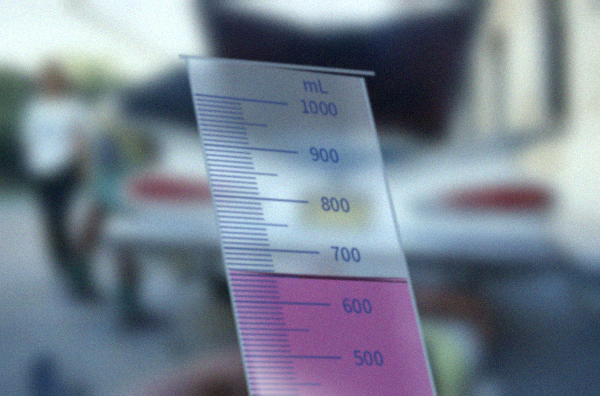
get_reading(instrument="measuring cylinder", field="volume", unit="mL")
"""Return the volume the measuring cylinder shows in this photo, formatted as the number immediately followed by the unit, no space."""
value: 650mL
